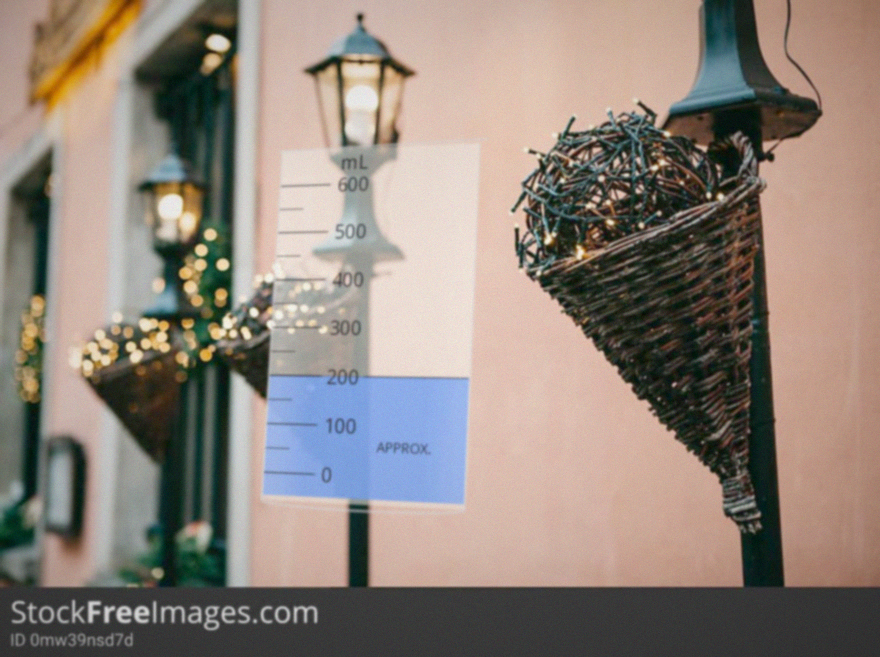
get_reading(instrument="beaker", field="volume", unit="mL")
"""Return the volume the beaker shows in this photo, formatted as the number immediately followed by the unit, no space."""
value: 200mL
